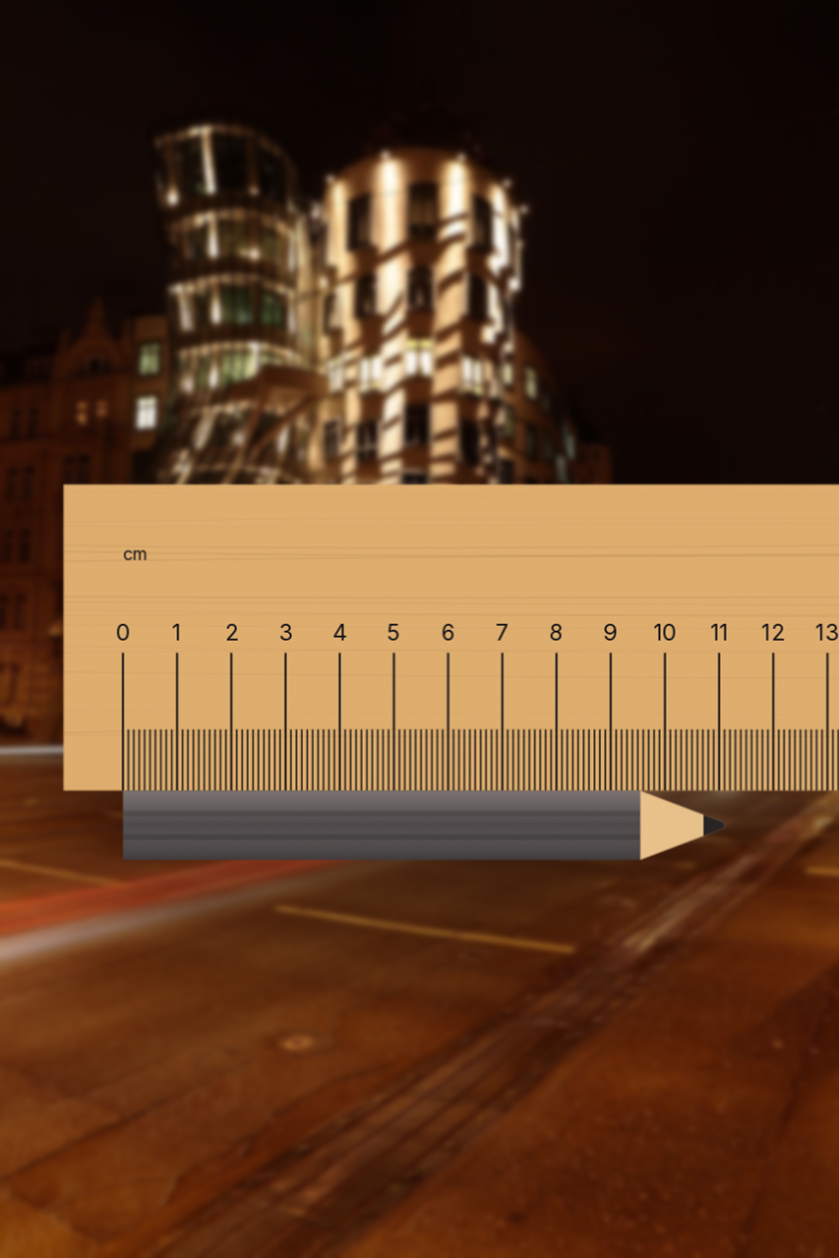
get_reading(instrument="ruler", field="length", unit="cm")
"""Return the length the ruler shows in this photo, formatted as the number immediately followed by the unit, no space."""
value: 11.1cm
